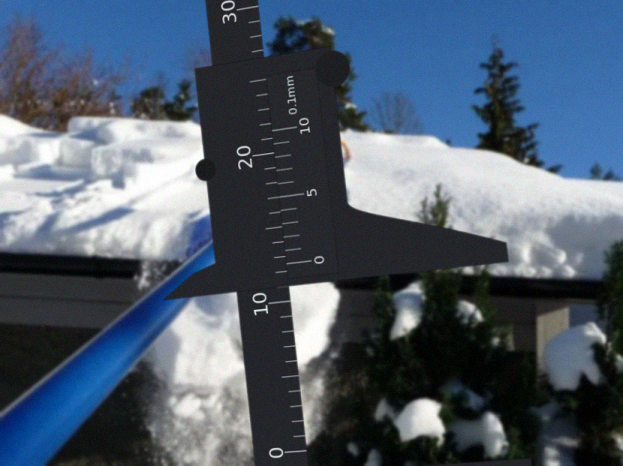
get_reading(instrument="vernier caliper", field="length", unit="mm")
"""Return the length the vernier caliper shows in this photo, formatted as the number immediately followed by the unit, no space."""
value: 12.5mm
